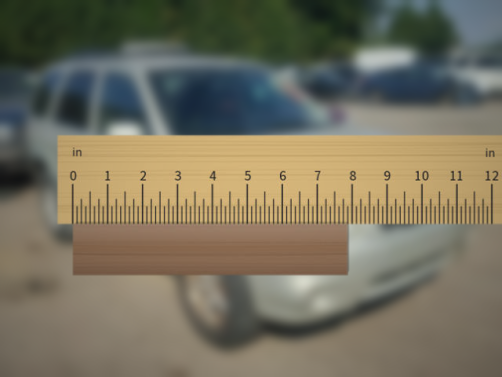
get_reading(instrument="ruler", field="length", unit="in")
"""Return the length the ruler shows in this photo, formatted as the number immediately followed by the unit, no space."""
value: 7.875in
